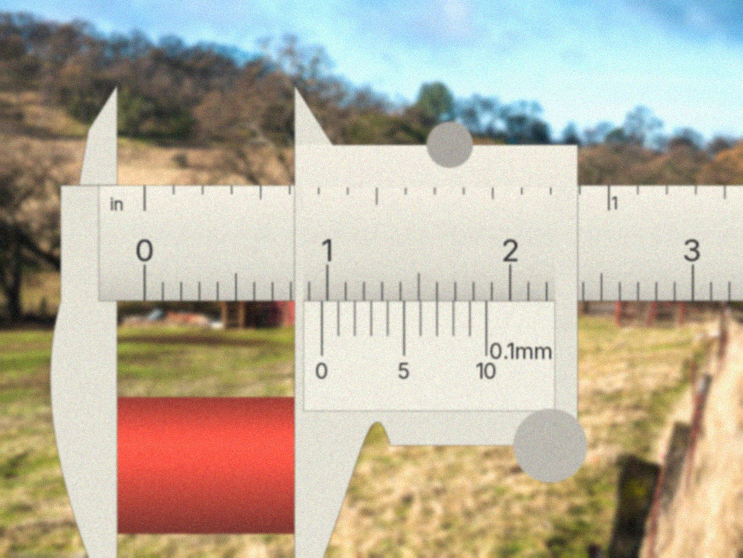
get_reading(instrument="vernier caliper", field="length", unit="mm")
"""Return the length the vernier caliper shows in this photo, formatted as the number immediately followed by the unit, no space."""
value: 9.7mm
